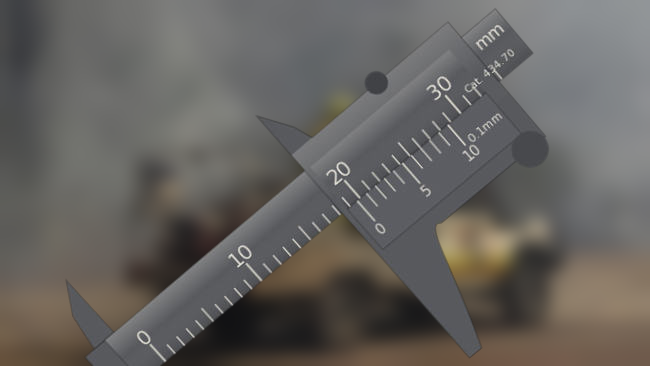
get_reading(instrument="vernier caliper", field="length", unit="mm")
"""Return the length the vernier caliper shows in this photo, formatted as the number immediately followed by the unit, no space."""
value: 19.7mm
